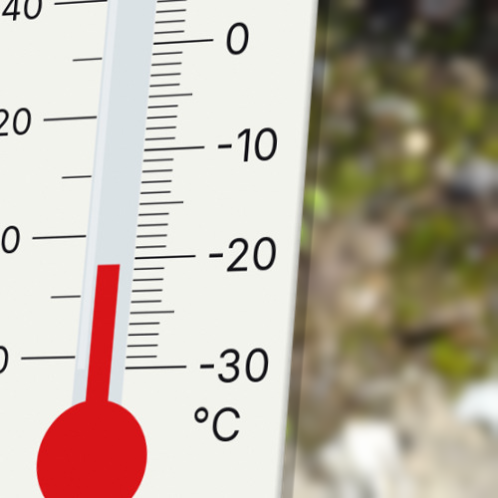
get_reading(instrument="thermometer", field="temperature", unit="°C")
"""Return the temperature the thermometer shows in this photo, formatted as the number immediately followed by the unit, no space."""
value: -20.5°C
